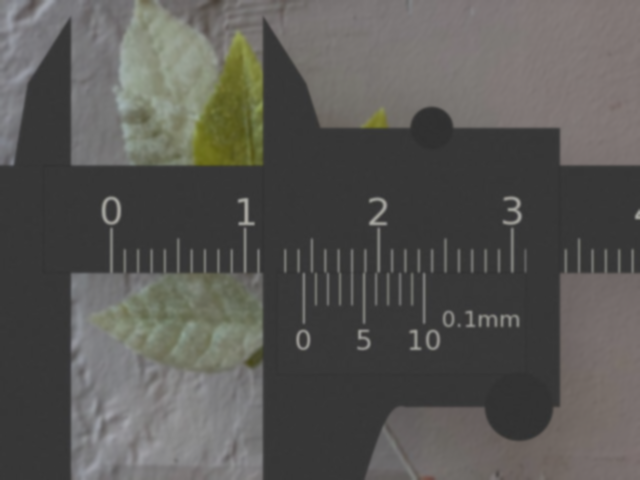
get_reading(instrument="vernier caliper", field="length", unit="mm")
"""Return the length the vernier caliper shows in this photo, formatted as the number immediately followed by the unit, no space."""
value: 14.4mm
